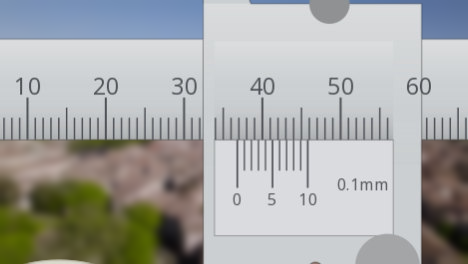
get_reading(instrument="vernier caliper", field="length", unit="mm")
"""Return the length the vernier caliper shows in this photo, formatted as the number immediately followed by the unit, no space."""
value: 36.8mm
